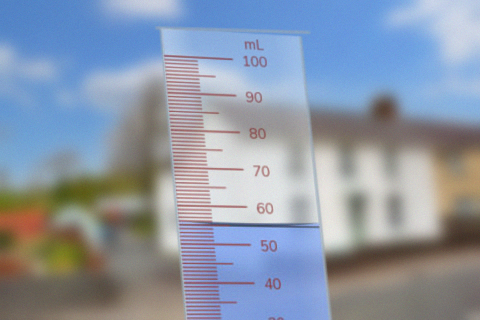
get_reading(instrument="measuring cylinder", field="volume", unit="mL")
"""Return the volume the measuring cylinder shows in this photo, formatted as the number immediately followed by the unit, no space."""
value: 55mL
